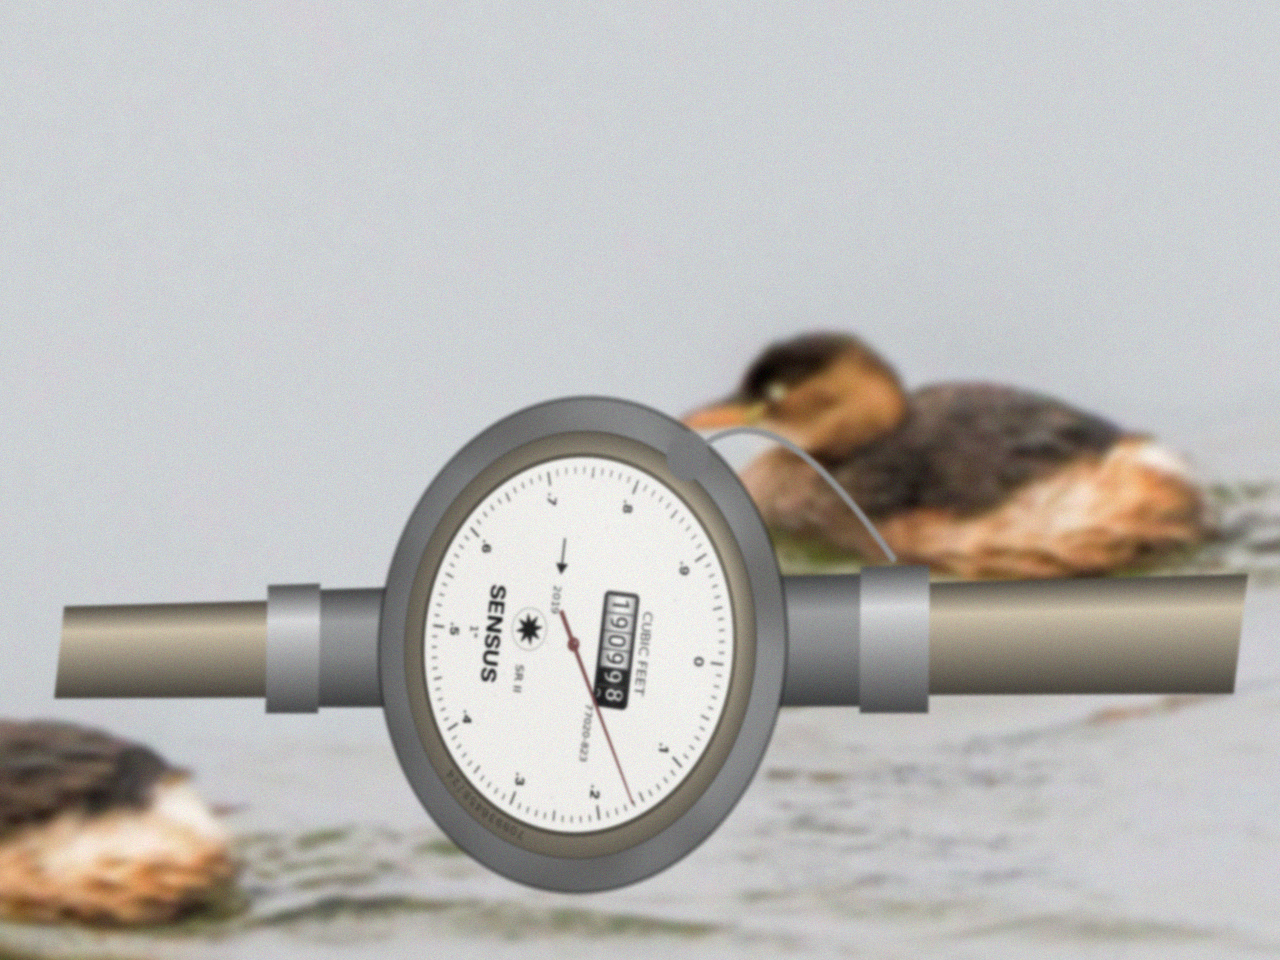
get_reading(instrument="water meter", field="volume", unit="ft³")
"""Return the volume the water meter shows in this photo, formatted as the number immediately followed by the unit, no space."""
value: 190998.16ft³
